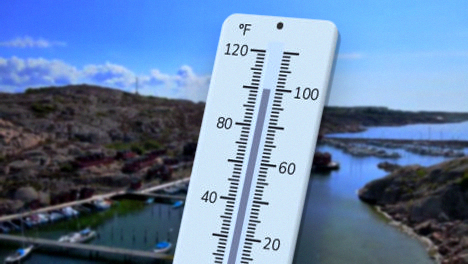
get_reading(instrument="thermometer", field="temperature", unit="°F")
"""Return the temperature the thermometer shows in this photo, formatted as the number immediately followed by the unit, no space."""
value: 100°F
